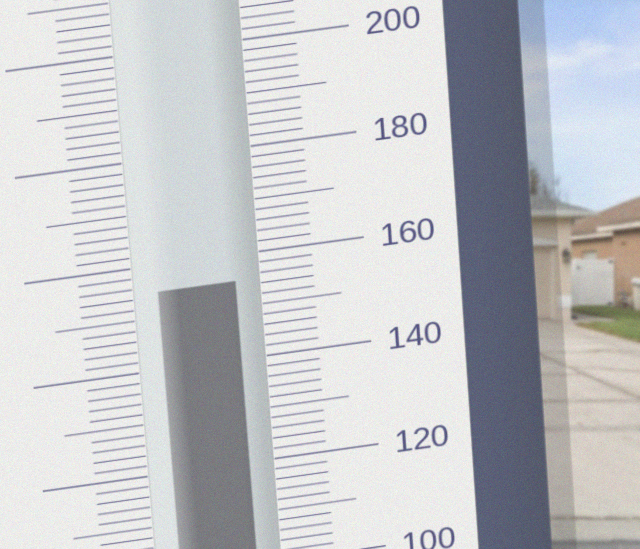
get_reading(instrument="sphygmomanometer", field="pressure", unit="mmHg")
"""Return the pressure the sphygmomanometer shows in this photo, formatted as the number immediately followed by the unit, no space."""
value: 155mmHg
